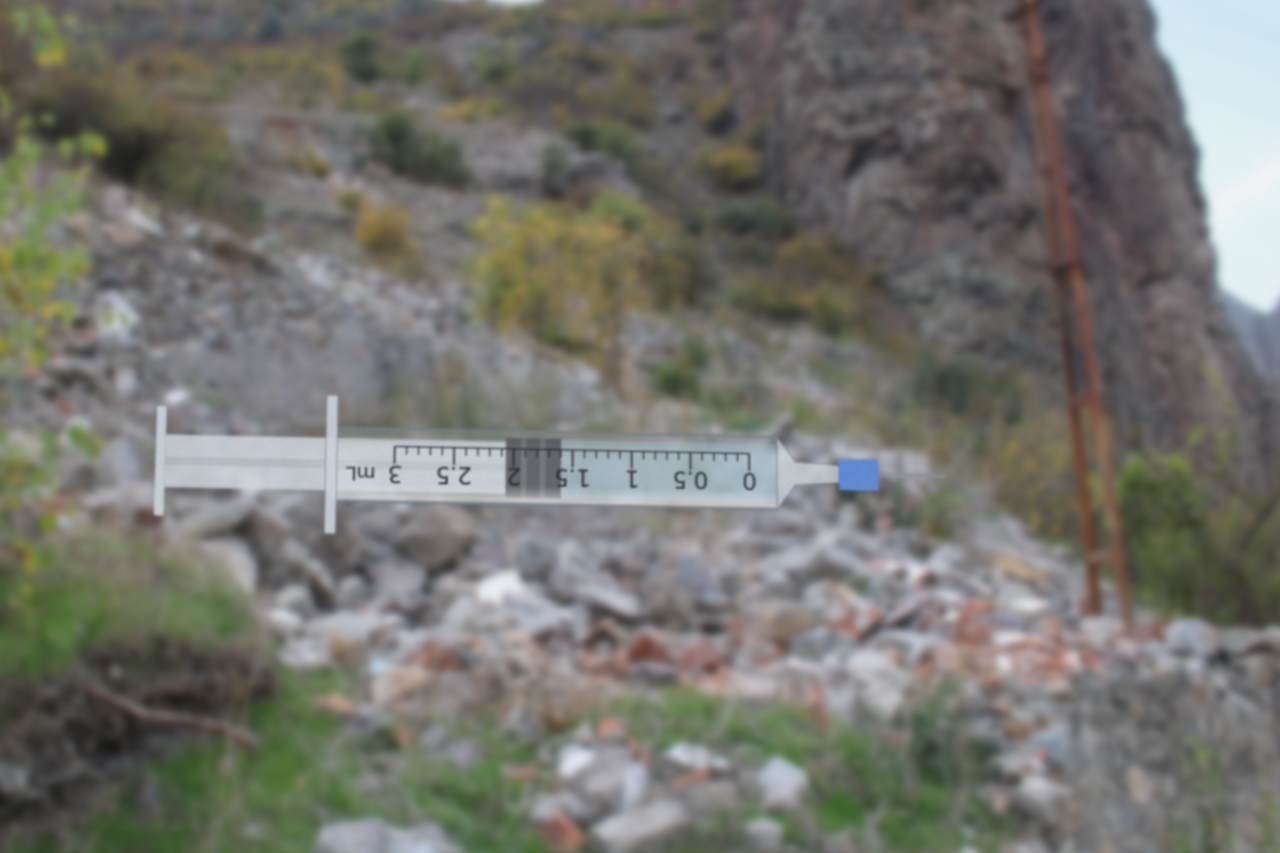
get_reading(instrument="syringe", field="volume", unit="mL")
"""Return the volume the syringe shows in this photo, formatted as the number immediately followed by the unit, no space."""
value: 1.6mL
